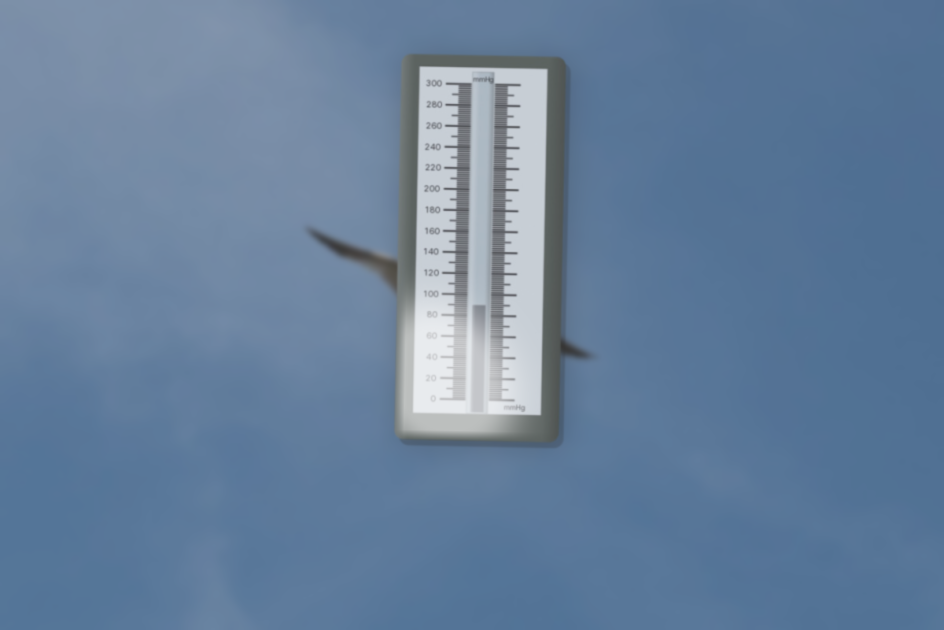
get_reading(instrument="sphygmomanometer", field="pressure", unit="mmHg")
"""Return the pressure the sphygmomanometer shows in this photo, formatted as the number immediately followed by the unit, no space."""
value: 90mmHg
